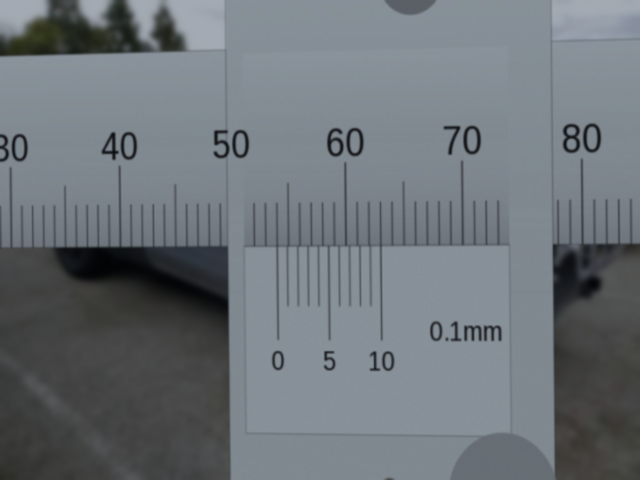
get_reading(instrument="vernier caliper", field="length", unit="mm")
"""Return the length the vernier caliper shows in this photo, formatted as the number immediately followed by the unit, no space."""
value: 54.0mm
